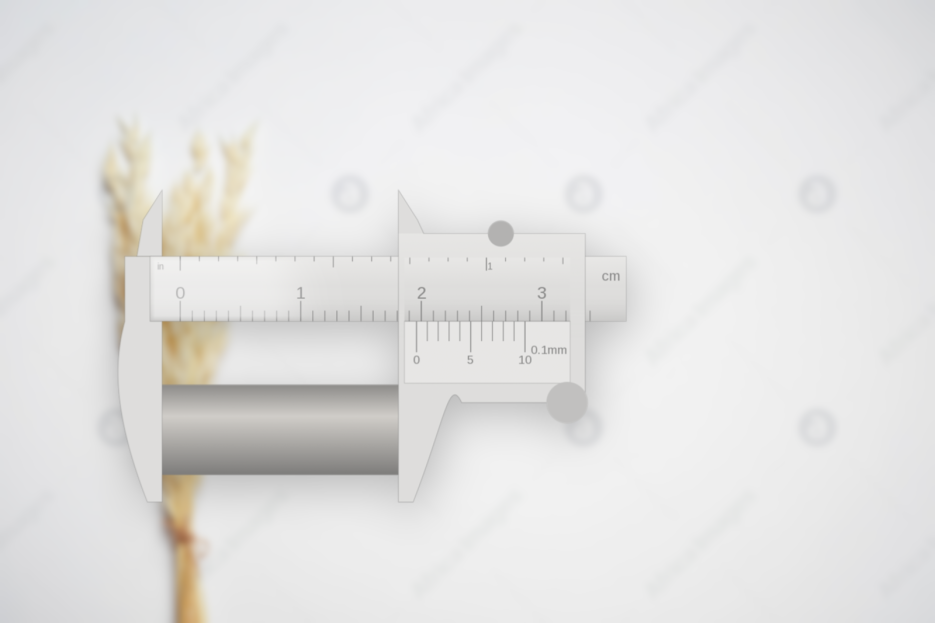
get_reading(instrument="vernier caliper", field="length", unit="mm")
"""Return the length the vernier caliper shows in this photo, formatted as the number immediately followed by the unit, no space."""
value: 19.6mm
